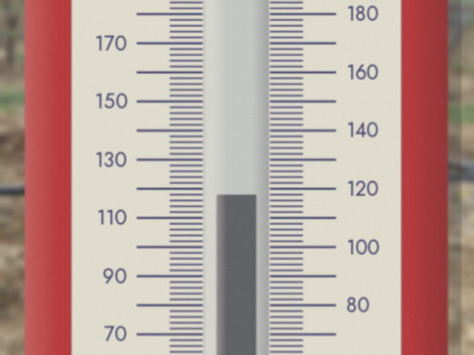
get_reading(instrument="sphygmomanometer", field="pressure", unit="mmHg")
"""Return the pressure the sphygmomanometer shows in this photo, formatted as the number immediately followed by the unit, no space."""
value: 118mmHg
